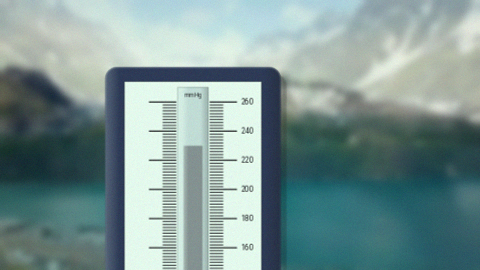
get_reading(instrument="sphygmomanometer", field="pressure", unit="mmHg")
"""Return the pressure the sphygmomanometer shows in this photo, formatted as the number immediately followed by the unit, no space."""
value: 230mmHg
